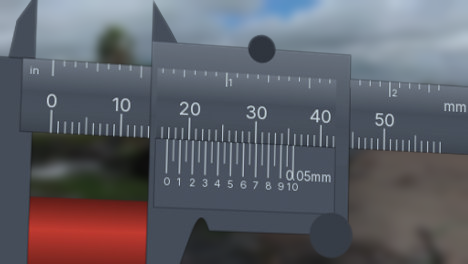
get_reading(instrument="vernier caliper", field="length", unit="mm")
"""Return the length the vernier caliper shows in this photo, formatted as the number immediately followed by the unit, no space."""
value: 16.8mm
